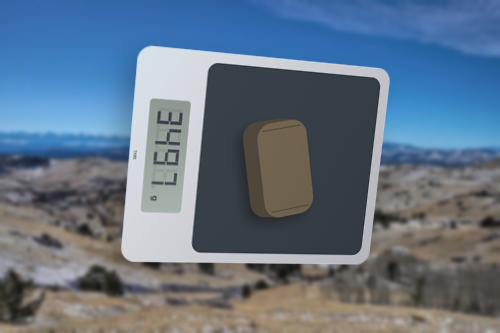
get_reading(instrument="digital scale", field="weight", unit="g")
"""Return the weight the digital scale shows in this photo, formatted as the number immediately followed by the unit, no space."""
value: 3497g
